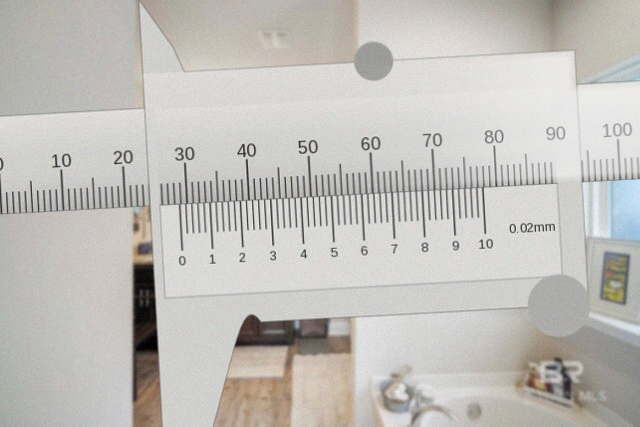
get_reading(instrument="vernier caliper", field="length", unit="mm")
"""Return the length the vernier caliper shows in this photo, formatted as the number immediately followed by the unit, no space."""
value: 28.8mm
